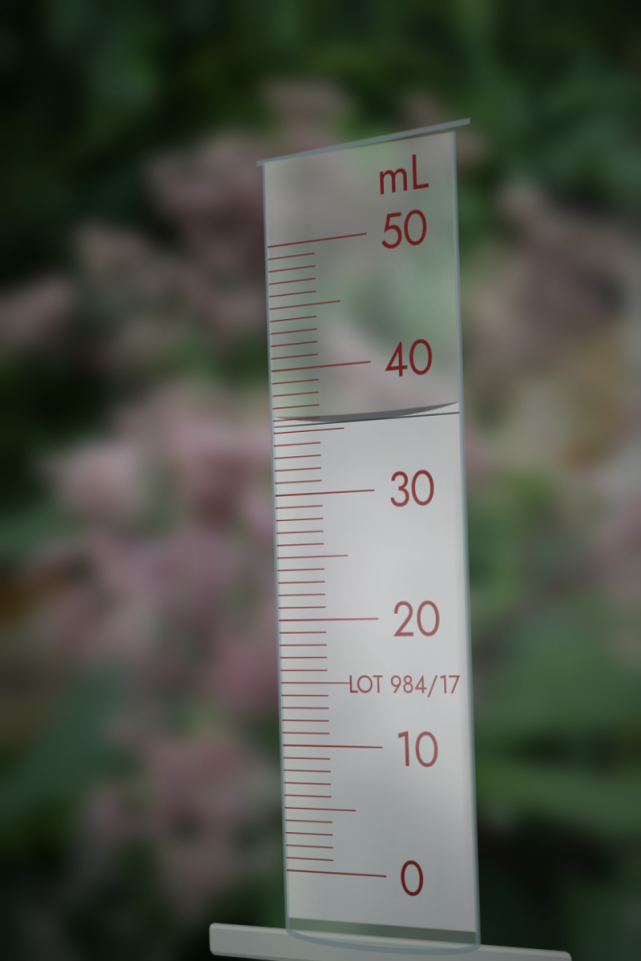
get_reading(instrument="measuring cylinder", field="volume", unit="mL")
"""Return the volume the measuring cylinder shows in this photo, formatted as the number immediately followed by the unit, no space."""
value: 35.5mL
